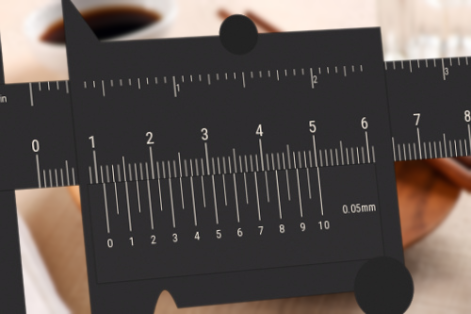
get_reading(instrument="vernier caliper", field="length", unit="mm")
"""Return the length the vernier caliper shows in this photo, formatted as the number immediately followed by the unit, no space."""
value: 11.2mm
